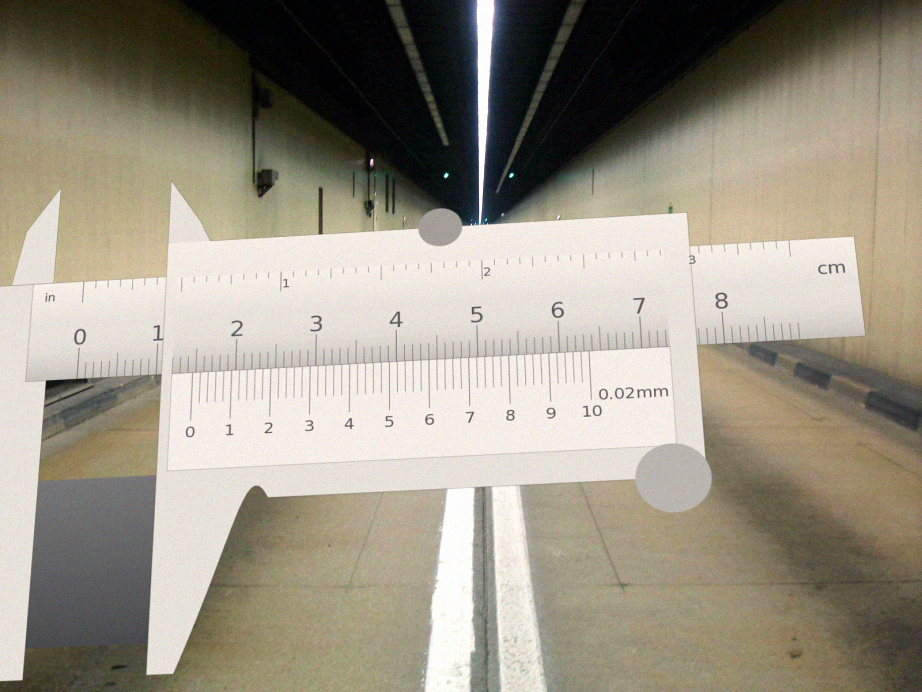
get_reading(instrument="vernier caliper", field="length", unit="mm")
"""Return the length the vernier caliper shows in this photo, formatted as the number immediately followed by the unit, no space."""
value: 14.6mm
